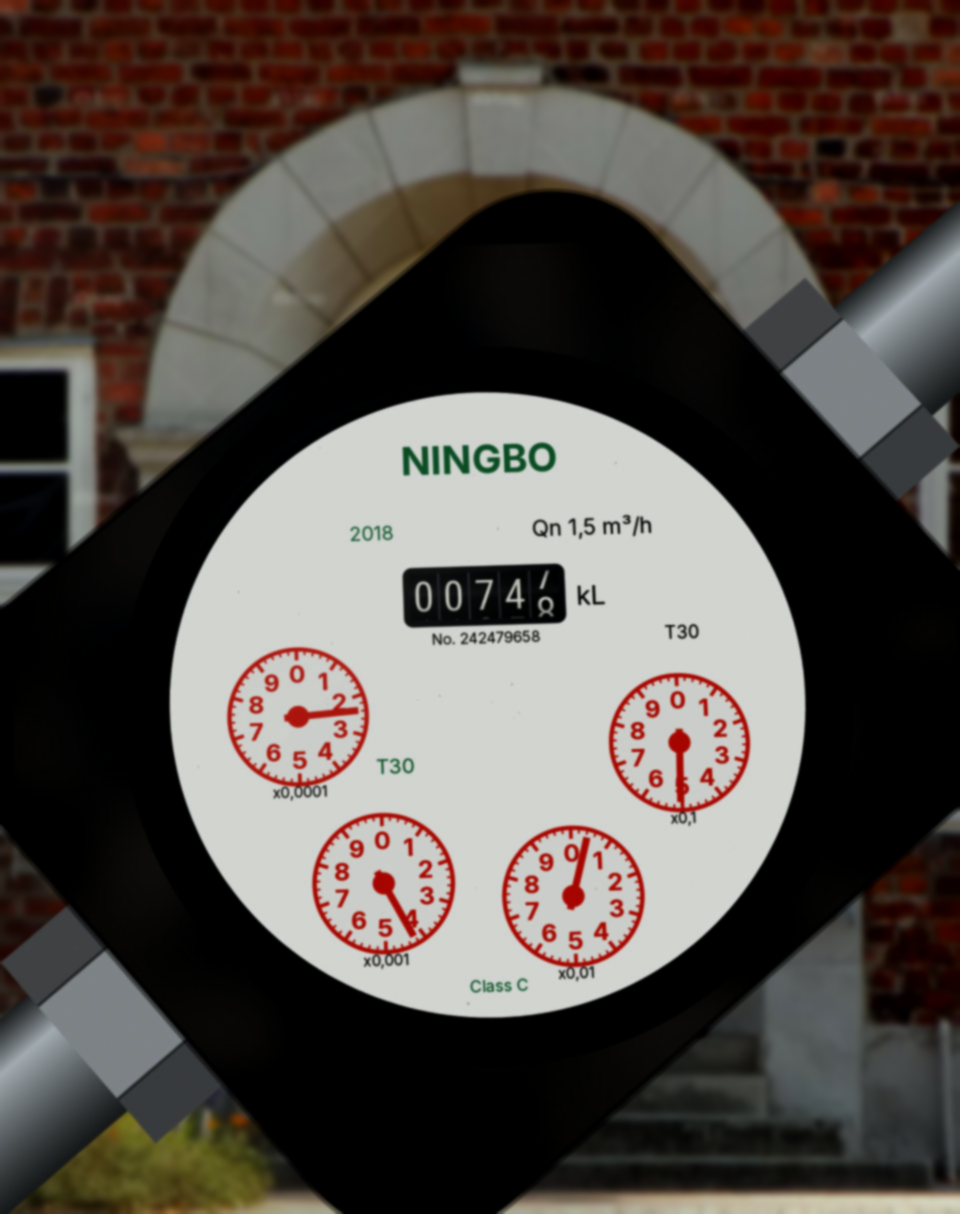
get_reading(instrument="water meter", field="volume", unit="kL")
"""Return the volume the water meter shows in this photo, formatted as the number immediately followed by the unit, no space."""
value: 747.5042kL
